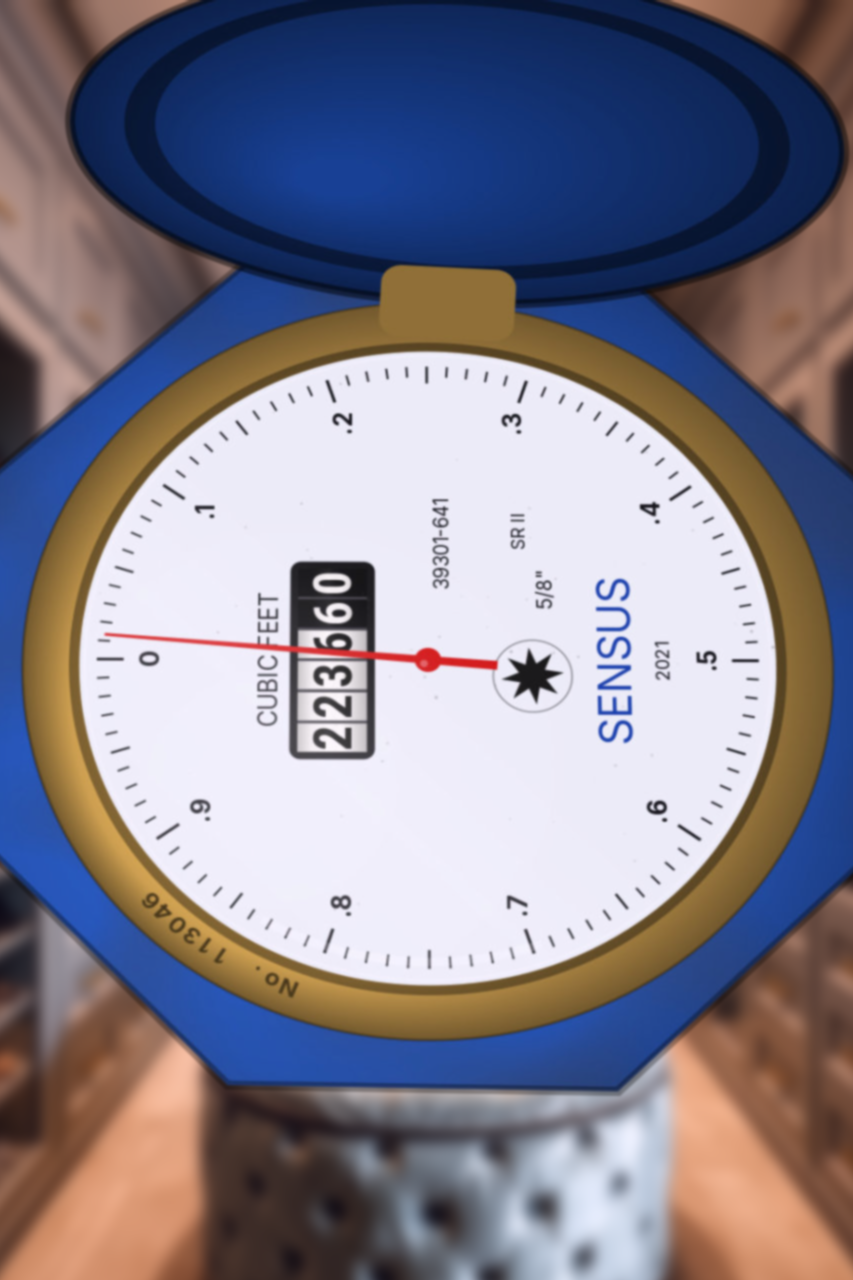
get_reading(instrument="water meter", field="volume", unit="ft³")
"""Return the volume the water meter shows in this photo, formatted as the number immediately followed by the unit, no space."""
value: 223660.01ft³
